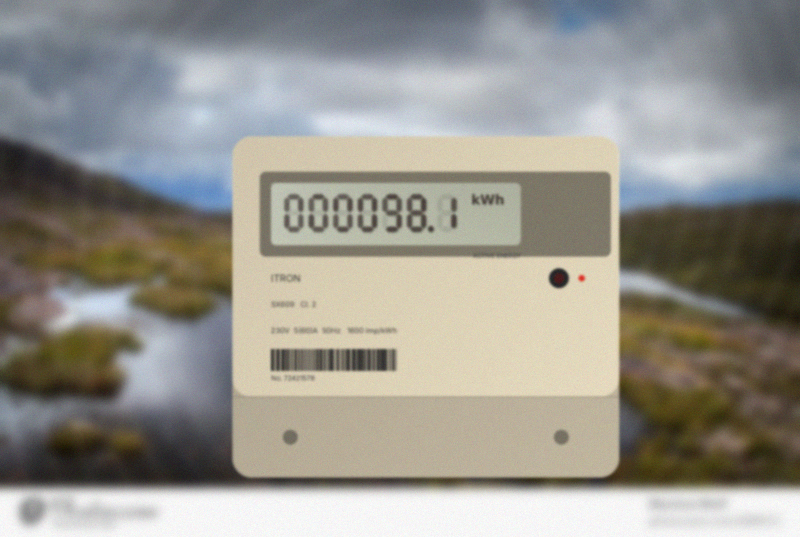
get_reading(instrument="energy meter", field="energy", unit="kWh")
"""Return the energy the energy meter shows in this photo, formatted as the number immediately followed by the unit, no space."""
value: 98.1kWh
